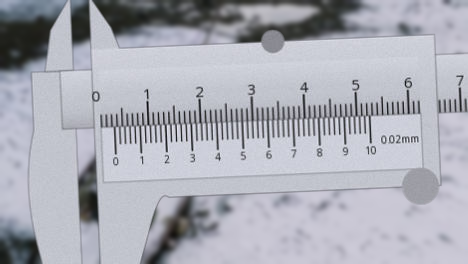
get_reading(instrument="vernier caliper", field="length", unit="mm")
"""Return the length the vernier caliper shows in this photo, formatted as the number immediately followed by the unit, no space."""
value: 3.5mm
